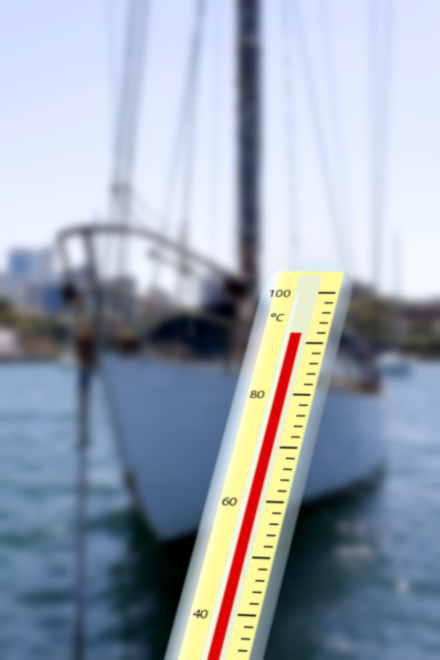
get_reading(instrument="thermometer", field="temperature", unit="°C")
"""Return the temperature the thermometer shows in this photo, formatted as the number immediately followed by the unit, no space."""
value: 92°C
